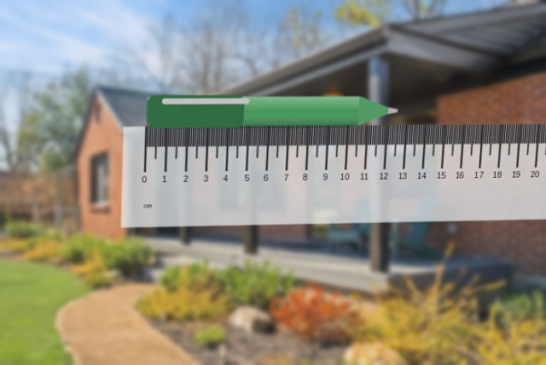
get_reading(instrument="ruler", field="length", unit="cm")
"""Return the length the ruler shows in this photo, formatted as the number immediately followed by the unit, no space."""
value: 12.5cm
